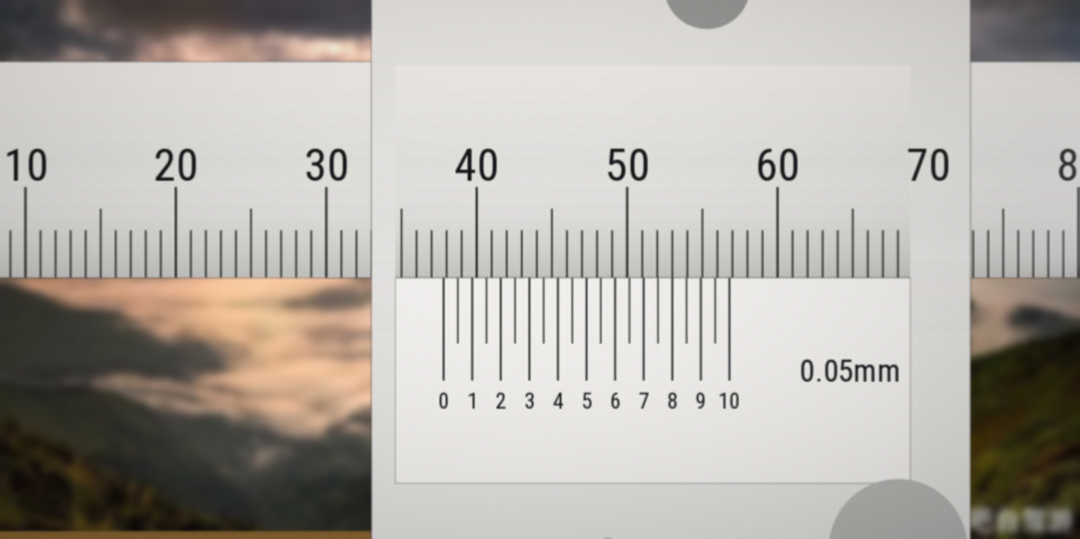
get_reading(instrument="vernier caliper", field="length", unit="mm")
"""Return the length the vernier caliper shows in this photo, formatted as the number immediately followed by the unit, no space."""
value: 37.8mm
